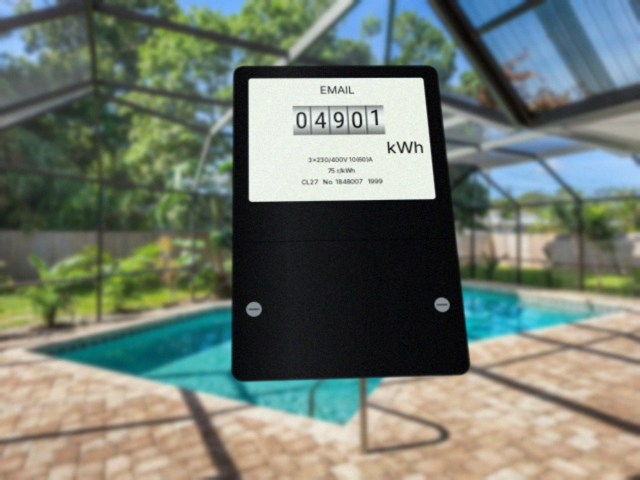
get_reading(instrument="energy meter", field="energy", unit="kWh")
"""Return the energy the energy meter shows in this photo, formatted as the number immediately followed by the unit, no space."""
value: 4901kWh
